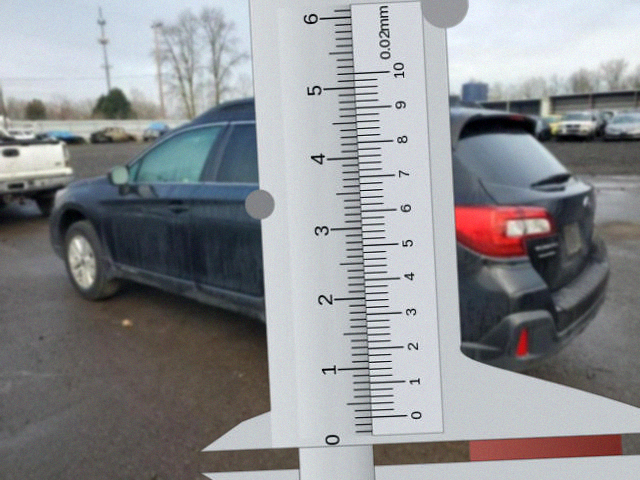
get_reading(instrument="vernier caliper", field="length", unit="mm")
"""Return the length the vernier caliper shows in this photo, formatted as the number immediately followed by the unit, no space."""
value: 3.0mm
